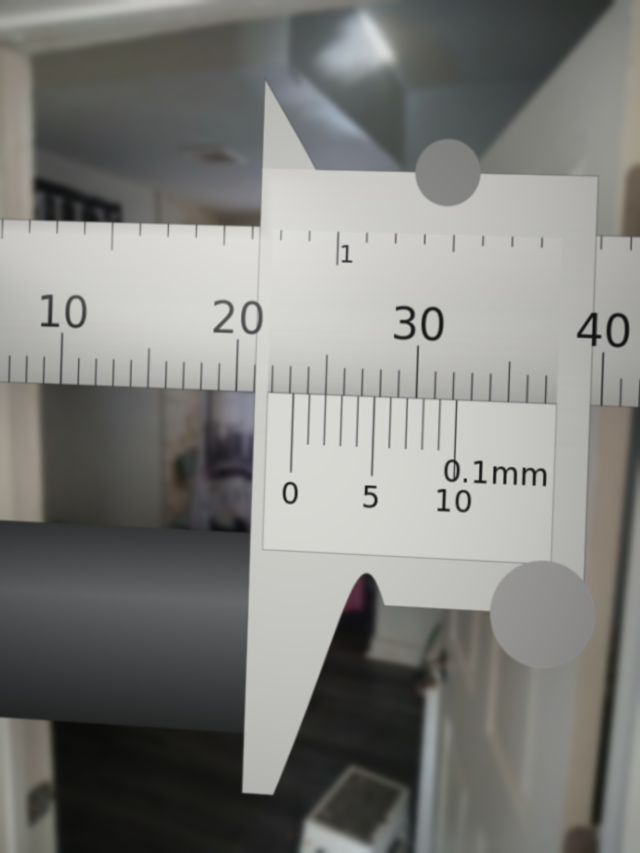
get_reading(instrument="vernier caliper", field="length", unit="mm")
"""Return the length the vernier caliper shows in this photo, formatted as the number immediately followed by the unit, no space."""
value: 23.2mm
